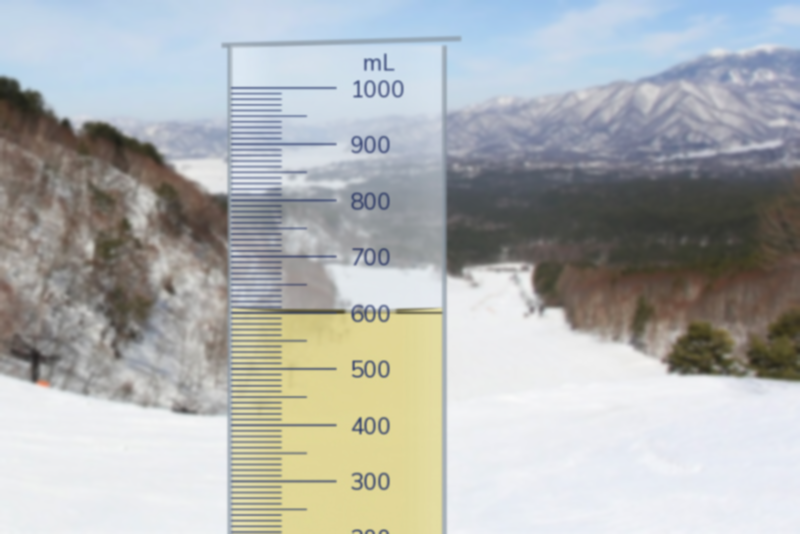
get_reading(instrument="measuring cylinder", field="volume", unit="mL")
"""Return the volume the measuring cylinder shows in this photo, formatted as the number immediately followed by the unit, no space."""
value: 600mL
